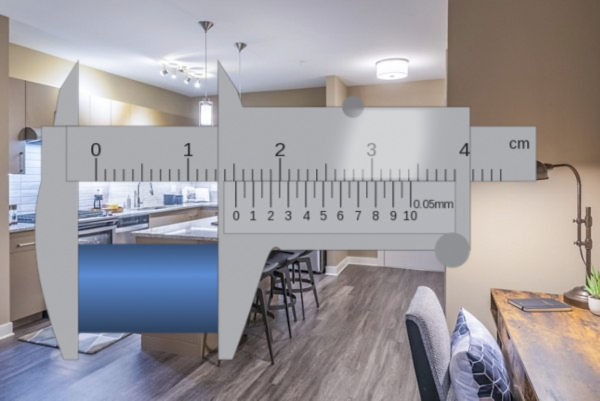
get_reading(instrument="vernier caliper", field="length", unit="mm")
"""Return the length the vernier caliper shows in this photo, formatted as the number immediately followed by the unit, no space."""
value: 15.2mm
